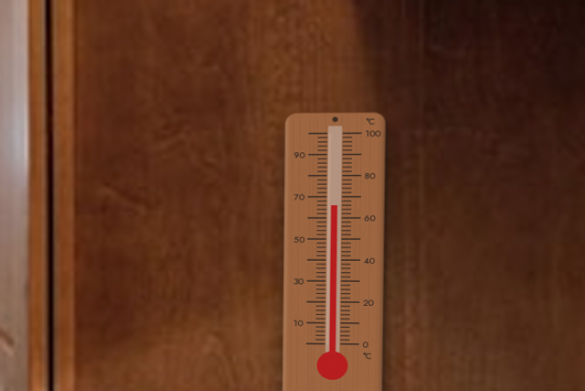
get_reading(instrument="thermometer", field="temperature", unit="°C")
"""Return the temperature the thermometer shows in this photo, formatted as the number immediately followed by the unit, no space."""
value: 66°C
